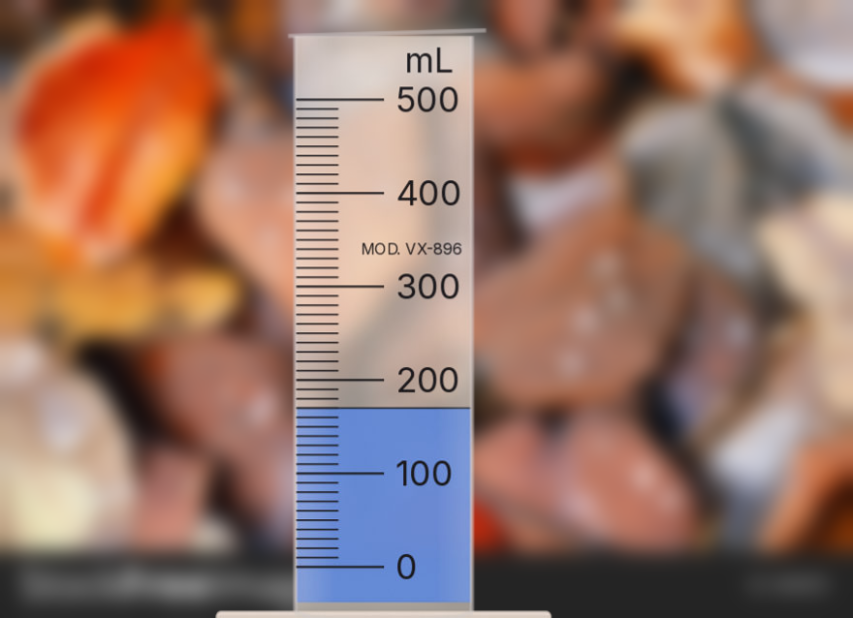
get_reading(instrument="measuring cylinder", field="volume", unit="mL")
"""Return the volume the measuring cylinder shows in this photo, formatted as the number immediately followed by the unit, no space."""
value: 170mL
